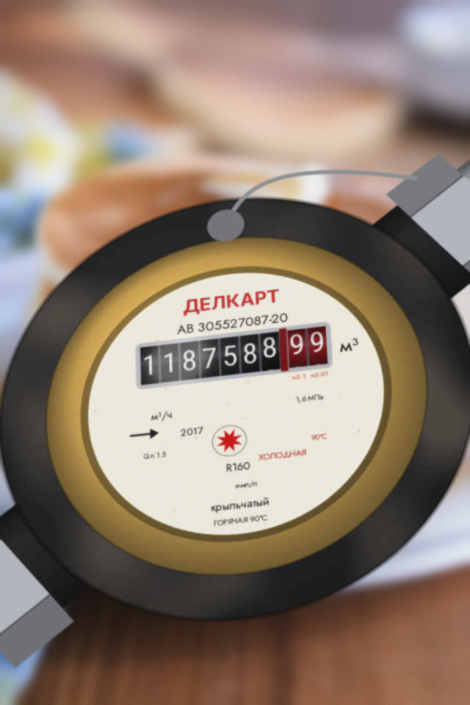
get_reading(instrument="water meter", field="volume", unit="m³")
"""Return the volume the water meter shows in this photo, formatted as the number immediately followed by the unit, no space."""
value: 1187588.99m³
